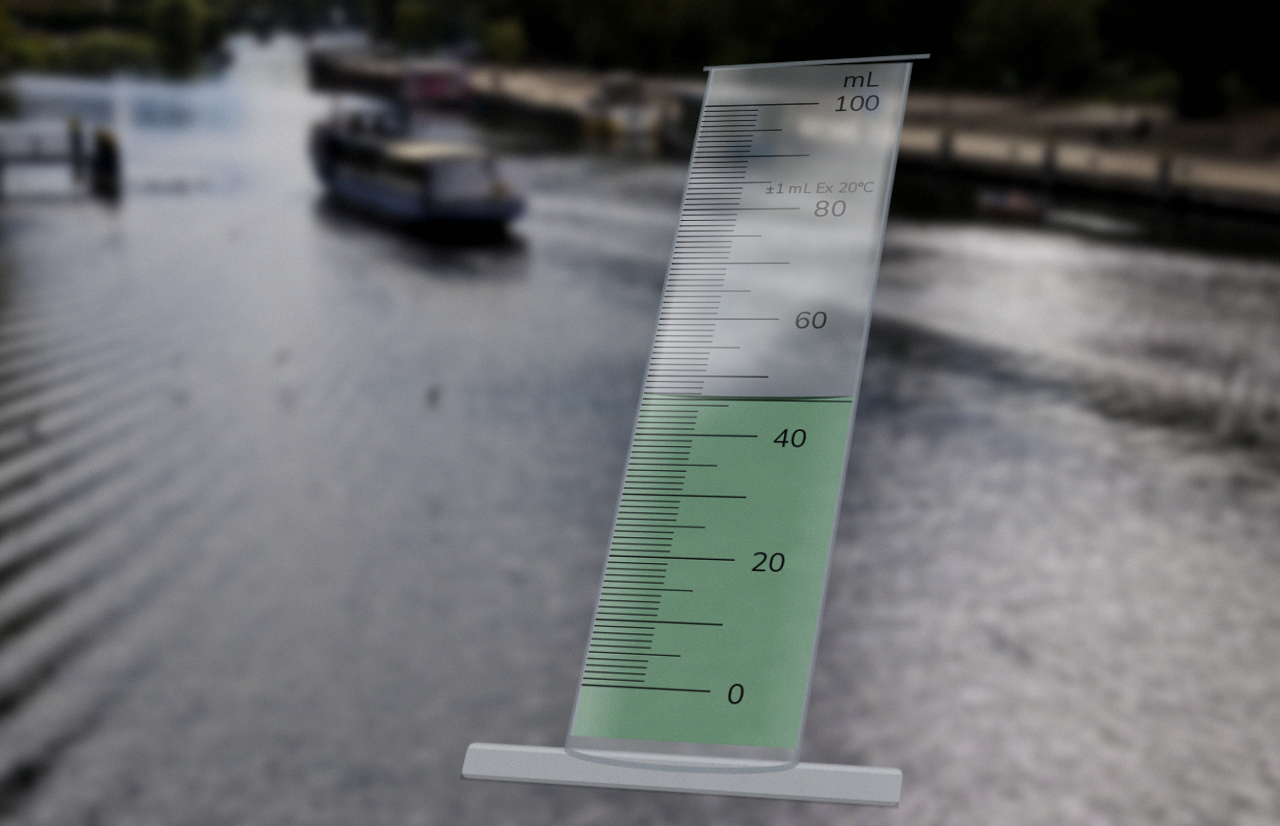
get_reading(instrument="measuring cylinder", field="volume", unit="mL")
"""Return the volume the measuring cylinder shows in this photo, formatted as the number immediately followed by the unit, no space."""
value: 46mL
